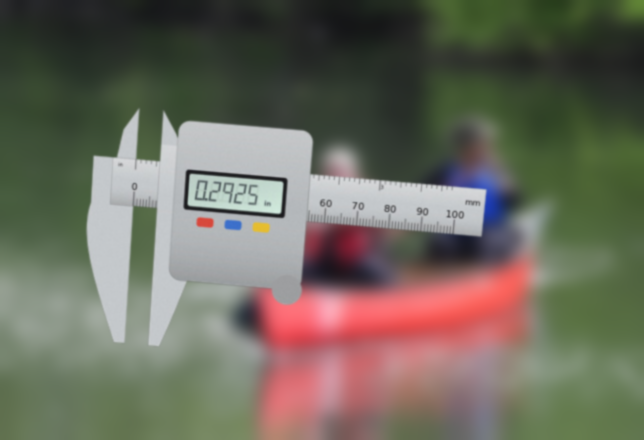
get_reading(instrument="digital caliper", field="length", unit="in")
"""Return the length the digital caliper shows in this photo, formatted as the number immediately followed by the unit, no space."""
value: 0.2925in
